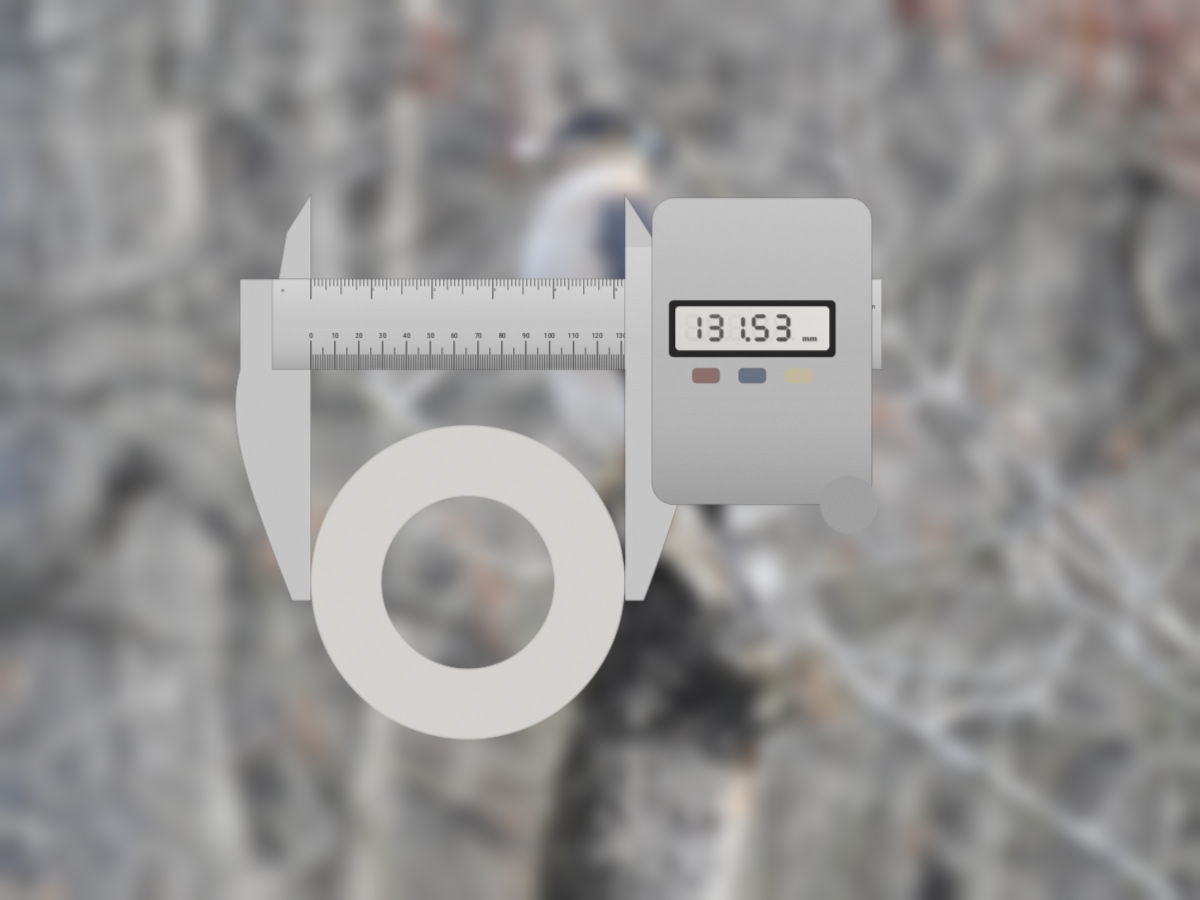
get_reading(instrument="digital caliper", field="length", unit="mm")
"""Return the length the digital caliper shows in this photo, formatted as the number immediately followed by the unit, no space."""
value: 131.53mm
